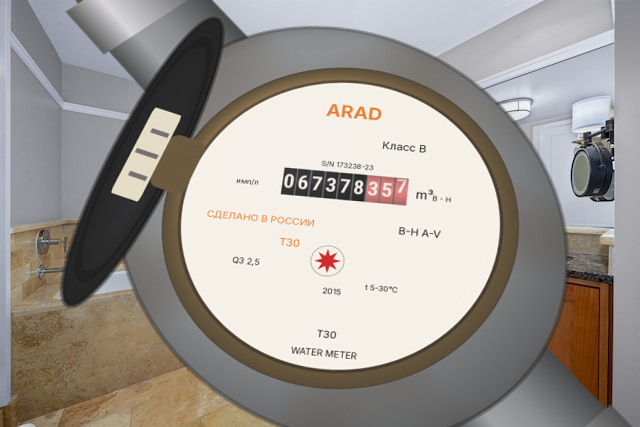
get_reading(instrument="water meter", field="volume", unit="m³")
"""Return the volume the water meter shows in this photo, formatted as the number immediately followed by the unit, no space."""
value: 67378.357m³
